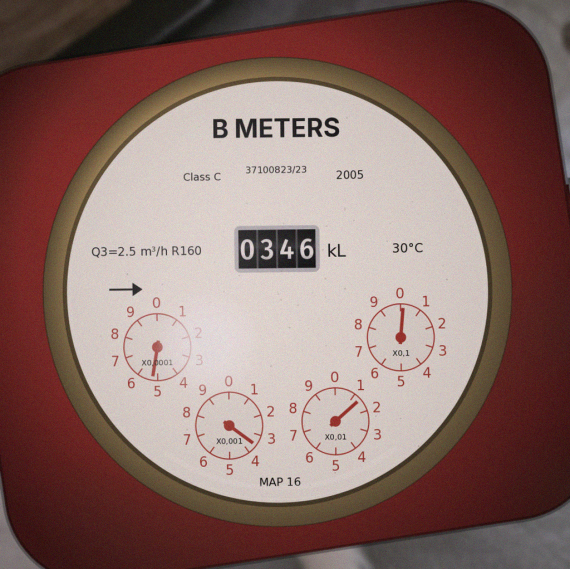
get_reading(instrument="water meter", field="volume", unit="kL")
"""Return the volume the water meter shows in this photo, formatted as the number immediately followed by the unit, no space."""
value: 346.0135kL
